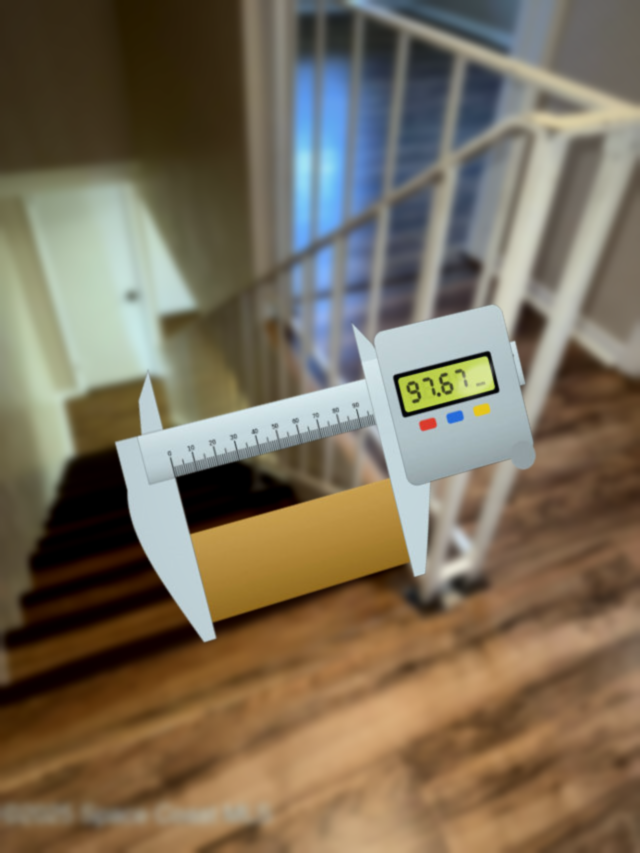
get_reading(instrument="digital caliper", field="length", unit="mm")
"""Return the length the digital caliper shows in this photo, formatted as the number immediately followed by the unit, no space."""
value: 97.67mm
